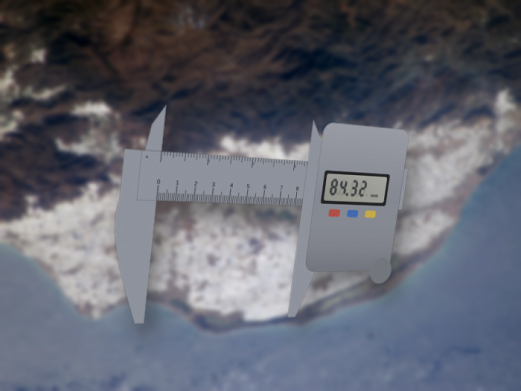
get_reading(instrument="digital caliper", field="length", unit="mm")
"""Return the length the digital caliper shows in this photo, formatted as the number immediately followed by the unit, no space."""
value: 84.32mm
